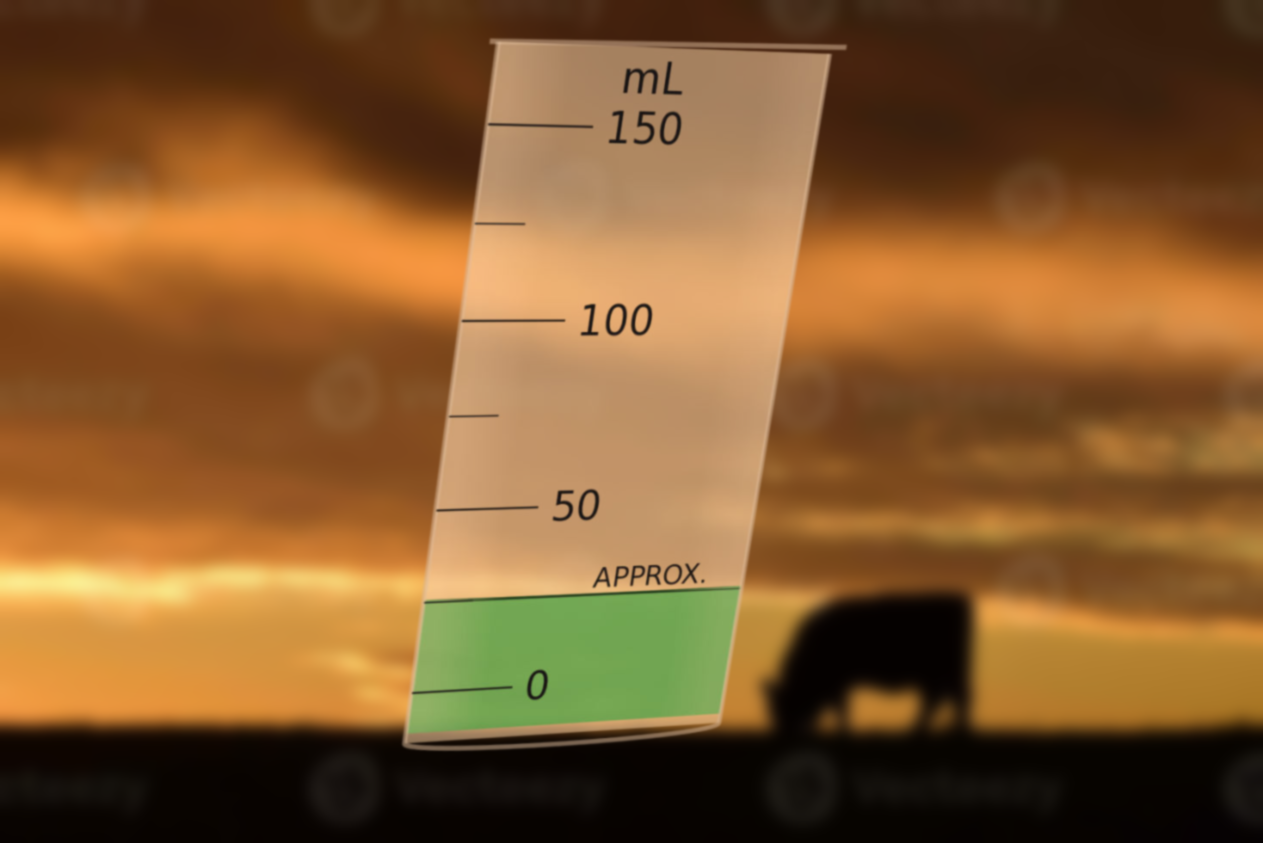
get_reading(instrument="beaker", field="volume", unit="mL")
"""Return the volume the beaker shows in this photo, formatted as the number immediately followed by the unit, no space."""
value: 25mL
